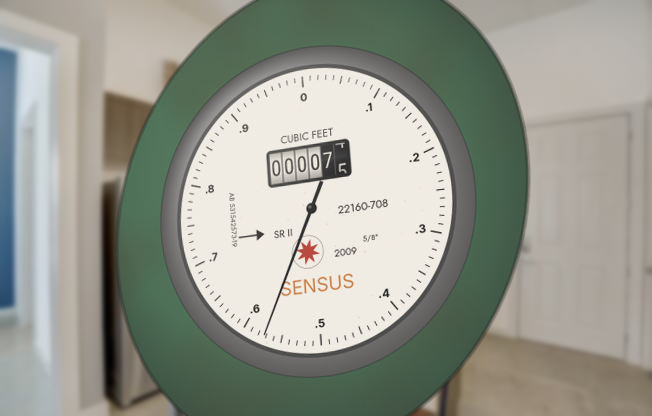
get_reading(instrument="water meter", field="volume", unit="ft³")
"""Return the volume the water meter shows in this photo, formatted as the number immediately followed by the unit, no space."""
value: 74.57ft³
